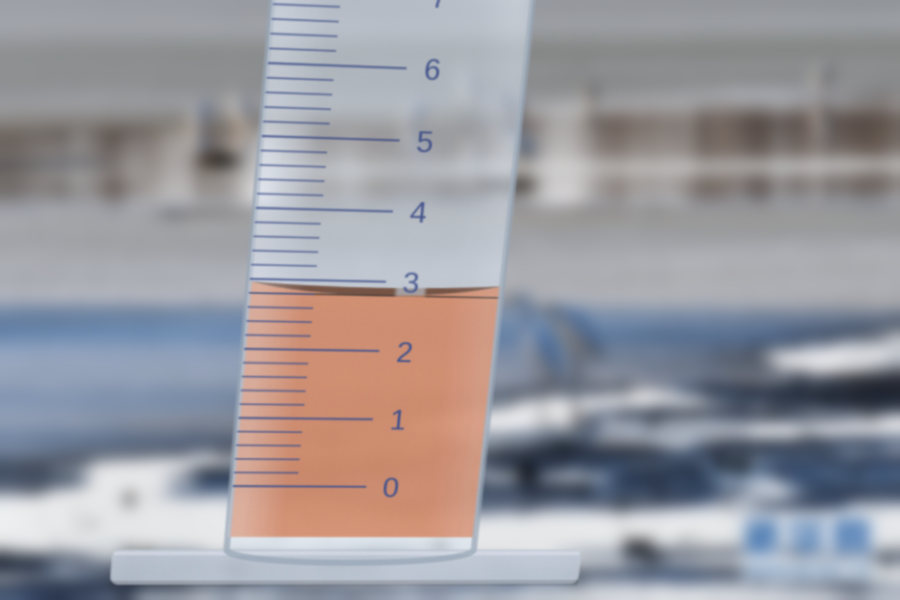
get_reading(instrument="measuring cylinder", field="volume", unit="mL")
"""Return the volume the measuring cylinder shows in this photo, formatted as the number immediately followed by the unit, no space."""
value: 2.8mL
